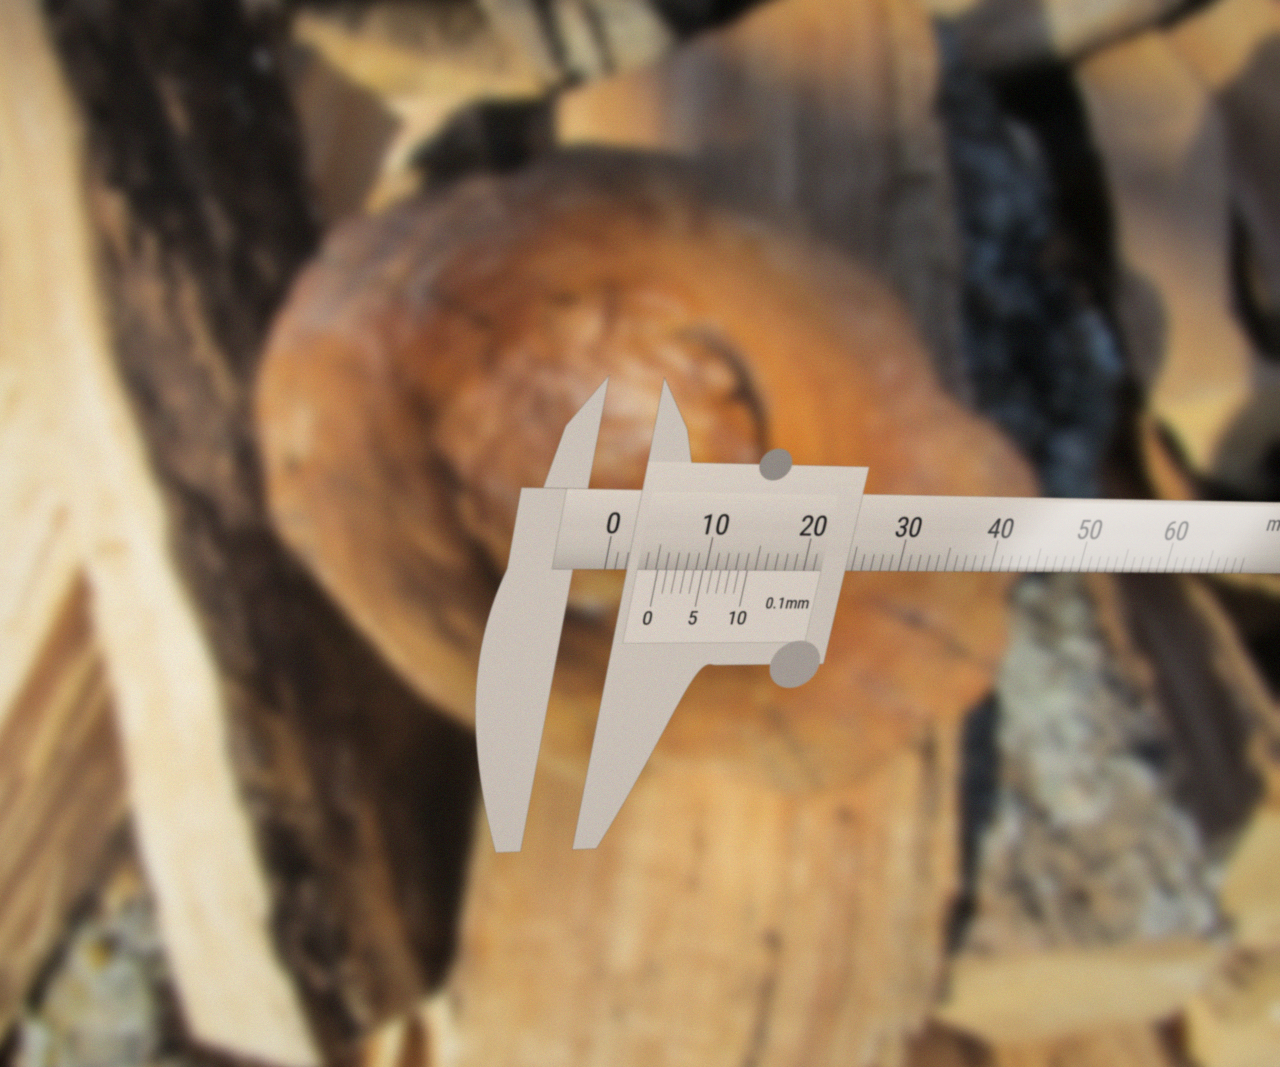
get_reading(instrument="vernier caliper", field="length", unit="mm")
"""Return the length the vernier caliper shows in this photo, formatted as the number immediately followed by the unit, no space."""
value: 5.2mm
